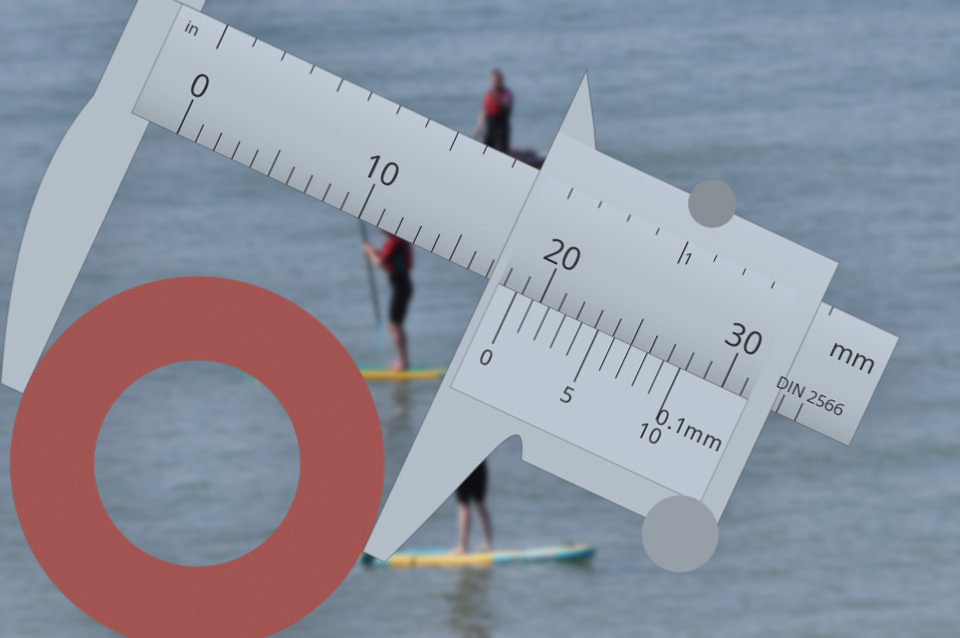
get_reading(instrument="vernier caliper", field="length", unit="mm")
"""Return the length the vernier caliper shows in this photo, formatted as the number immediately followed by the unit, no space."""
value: 18.7mm
